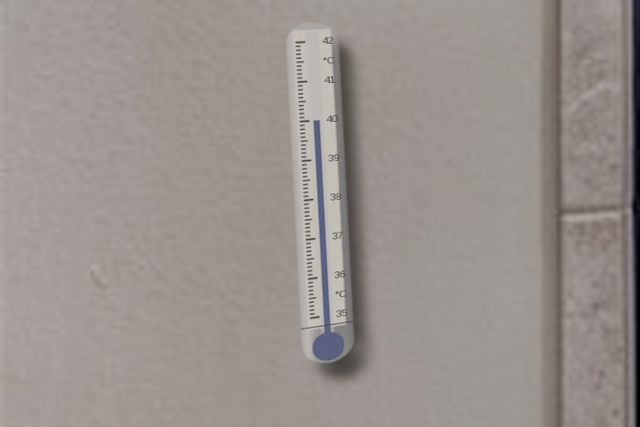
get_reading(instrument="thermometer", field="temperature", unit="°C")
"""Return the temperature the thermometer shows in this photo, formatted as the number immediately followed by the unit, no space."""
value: 40°C
